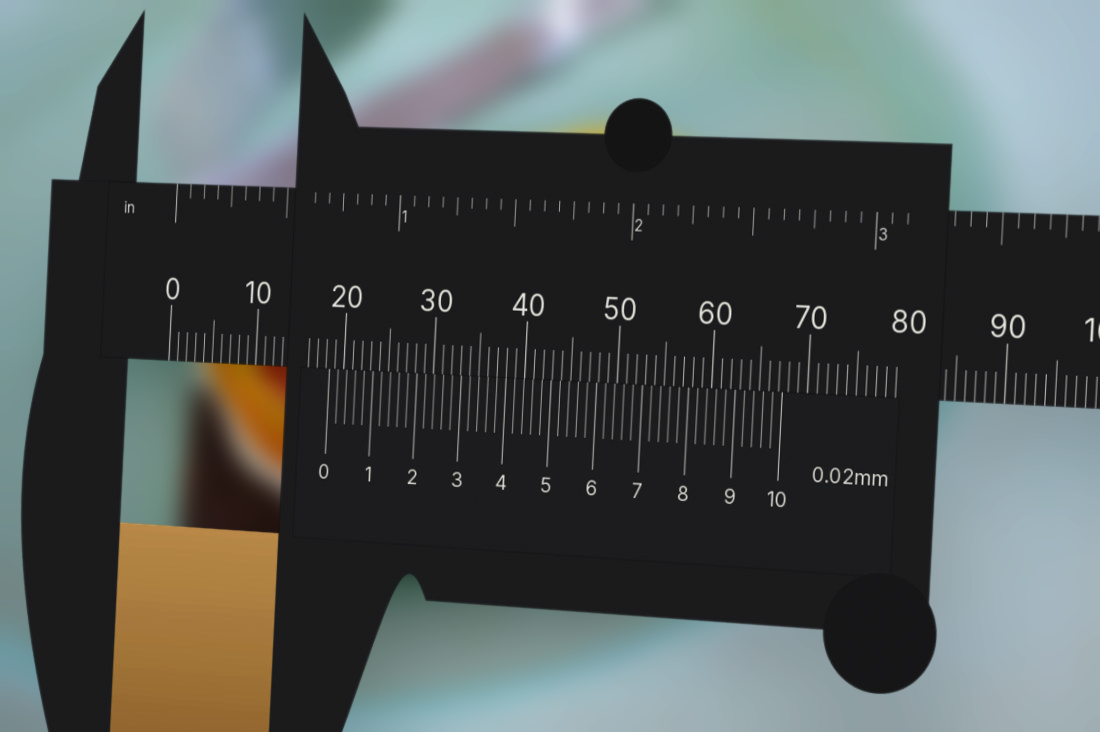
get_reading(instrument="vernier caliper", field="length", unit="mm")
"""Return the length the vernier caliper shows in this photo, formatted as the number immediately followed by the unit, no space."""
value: 18.4mm
